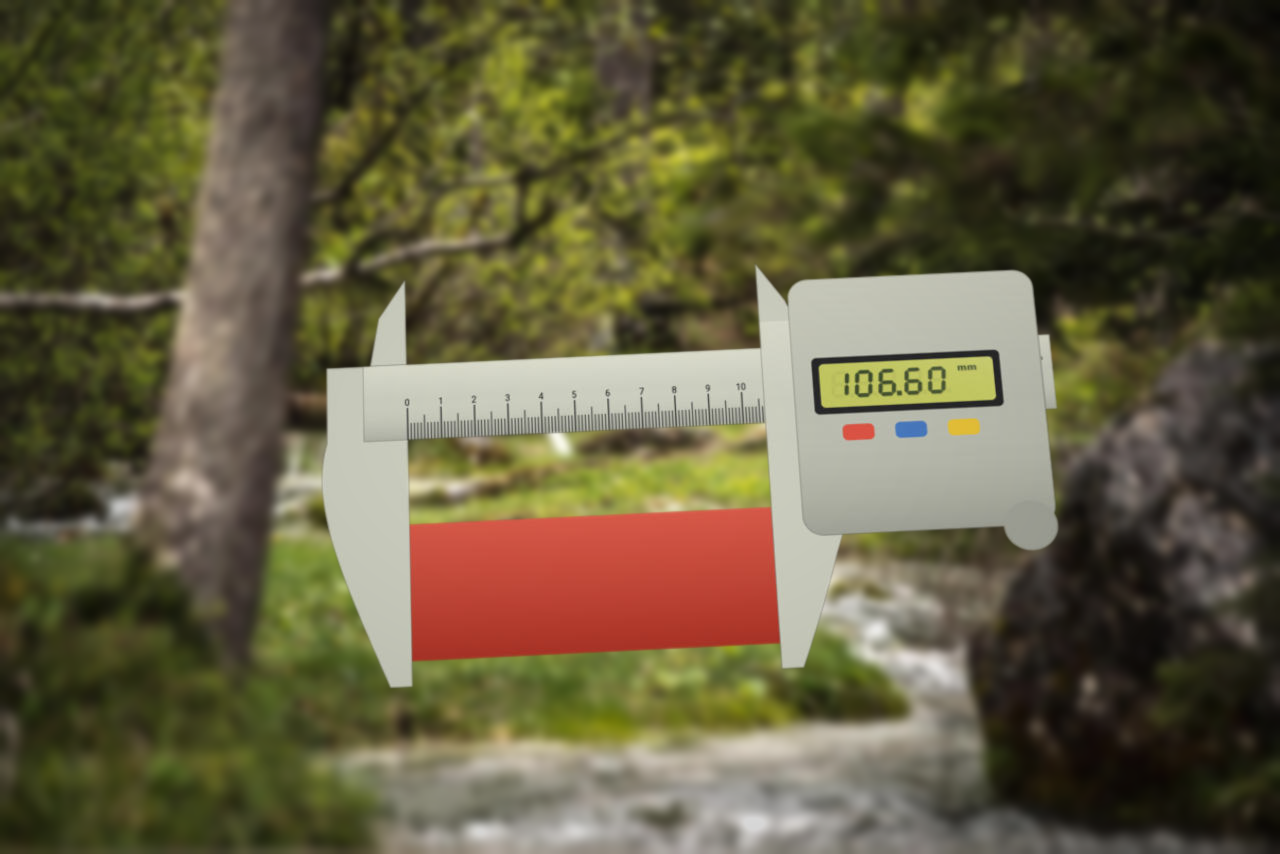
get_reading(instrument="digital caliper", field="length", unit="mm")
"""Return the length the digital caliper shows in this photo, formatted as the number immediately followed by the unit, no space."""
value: 106.60mm
